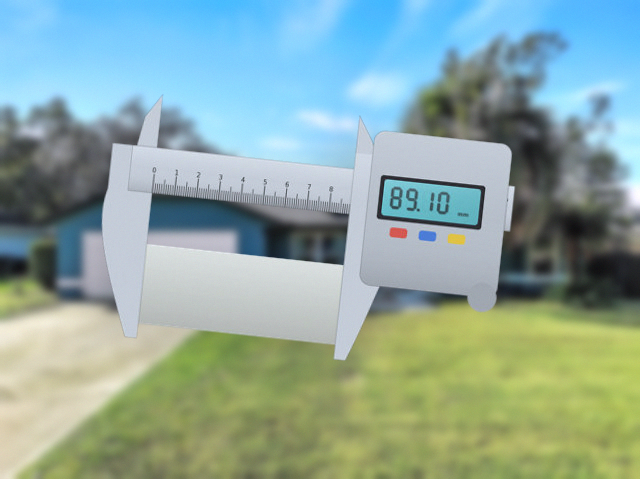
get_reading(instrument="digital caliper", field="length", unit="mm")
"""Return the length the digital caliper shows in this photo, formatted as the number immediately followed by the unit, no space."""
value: 89.10mm
